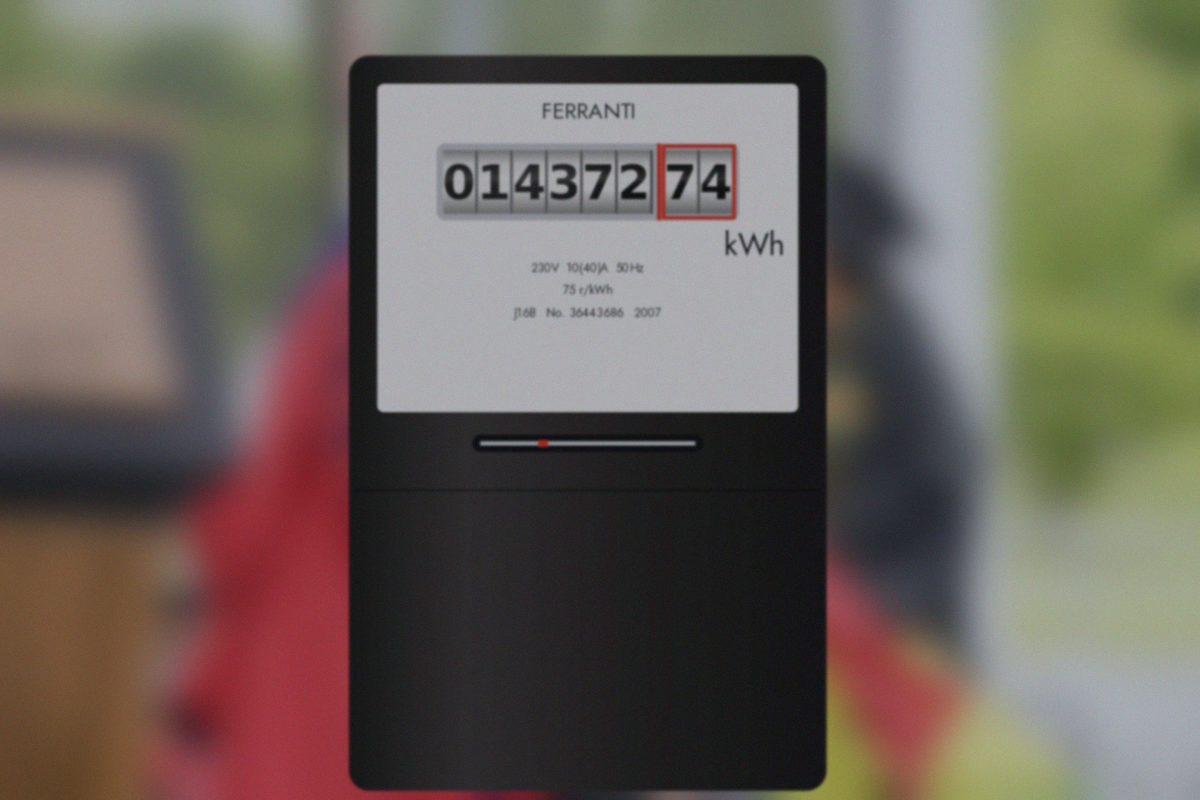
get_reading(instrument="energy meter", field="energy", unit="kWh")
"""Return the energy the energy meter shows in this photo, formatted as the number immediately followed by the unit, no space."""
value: 14372.74kWh
